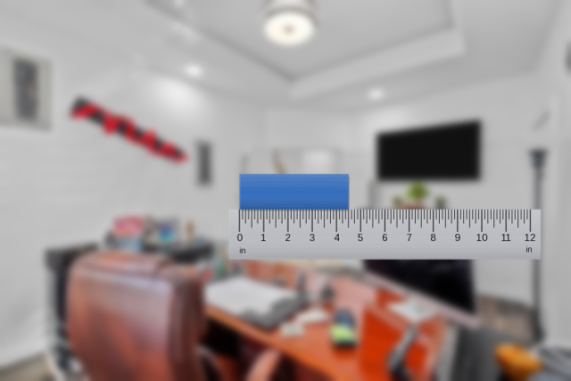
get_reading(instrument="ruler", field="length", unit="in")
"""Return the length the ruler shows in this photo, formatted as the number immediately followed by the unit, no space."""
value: 4.5in
